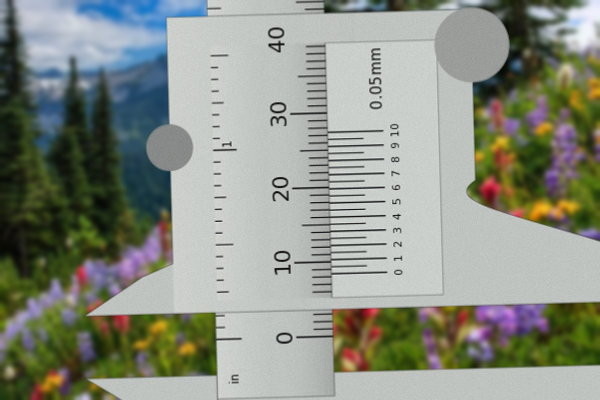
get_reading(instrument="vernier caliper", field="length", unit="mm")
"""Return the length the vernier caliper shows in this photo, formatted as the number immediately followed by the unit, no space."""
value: 8.4mm
